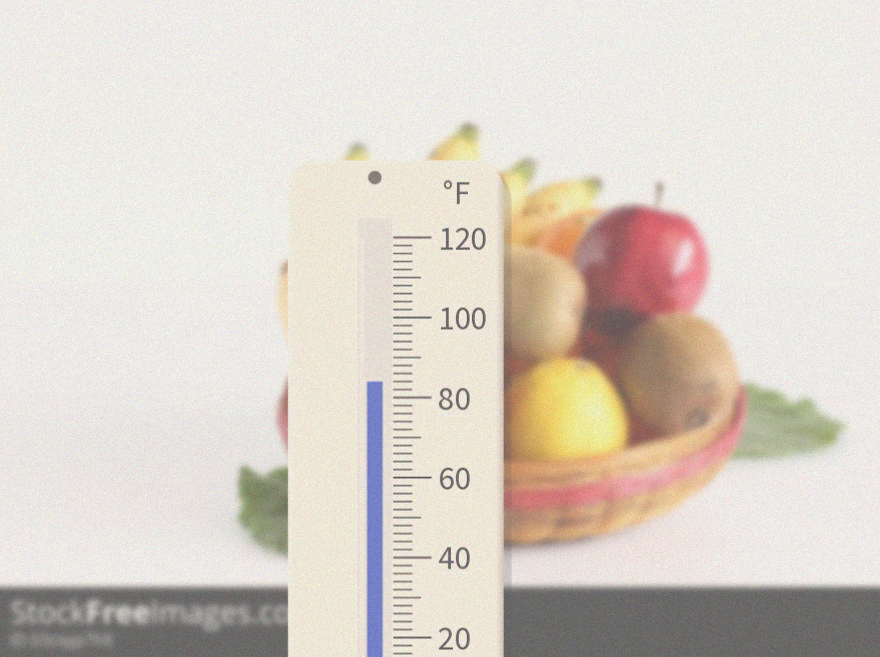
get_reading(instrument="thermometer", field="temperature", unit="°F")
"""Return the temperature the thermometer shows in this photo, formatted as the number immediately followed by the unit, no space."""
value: 84°F
